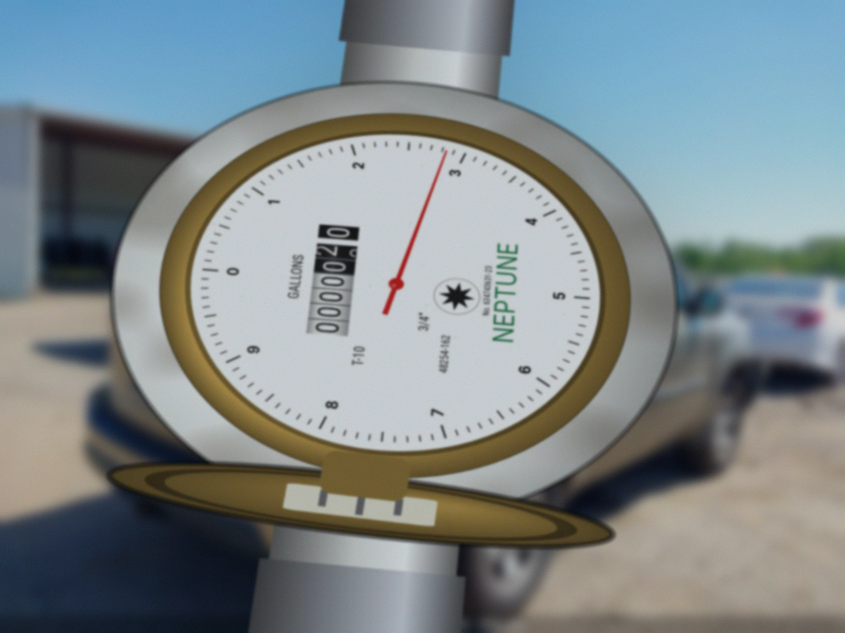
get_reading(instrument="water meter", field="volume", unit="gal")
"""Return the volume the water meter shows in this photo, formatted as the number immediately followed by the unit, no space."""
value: 22.8gal
